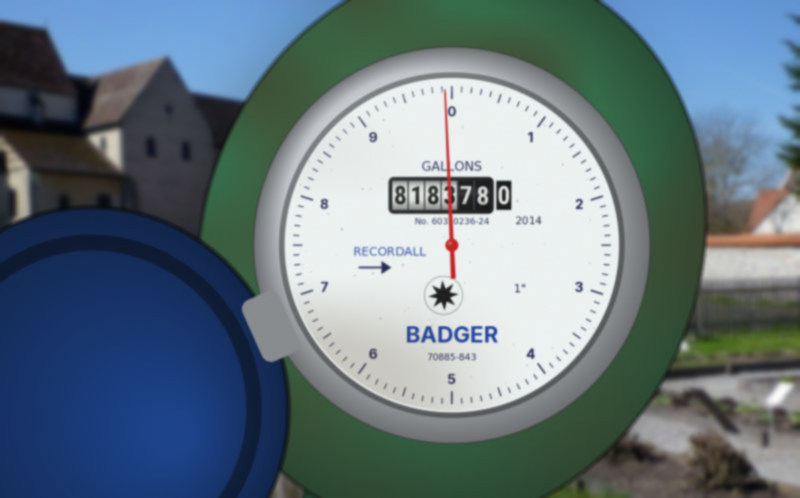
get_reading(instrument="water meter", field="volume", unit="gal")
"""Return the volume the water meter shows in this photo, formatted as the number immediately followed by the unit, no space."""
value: 8183779.9gal
